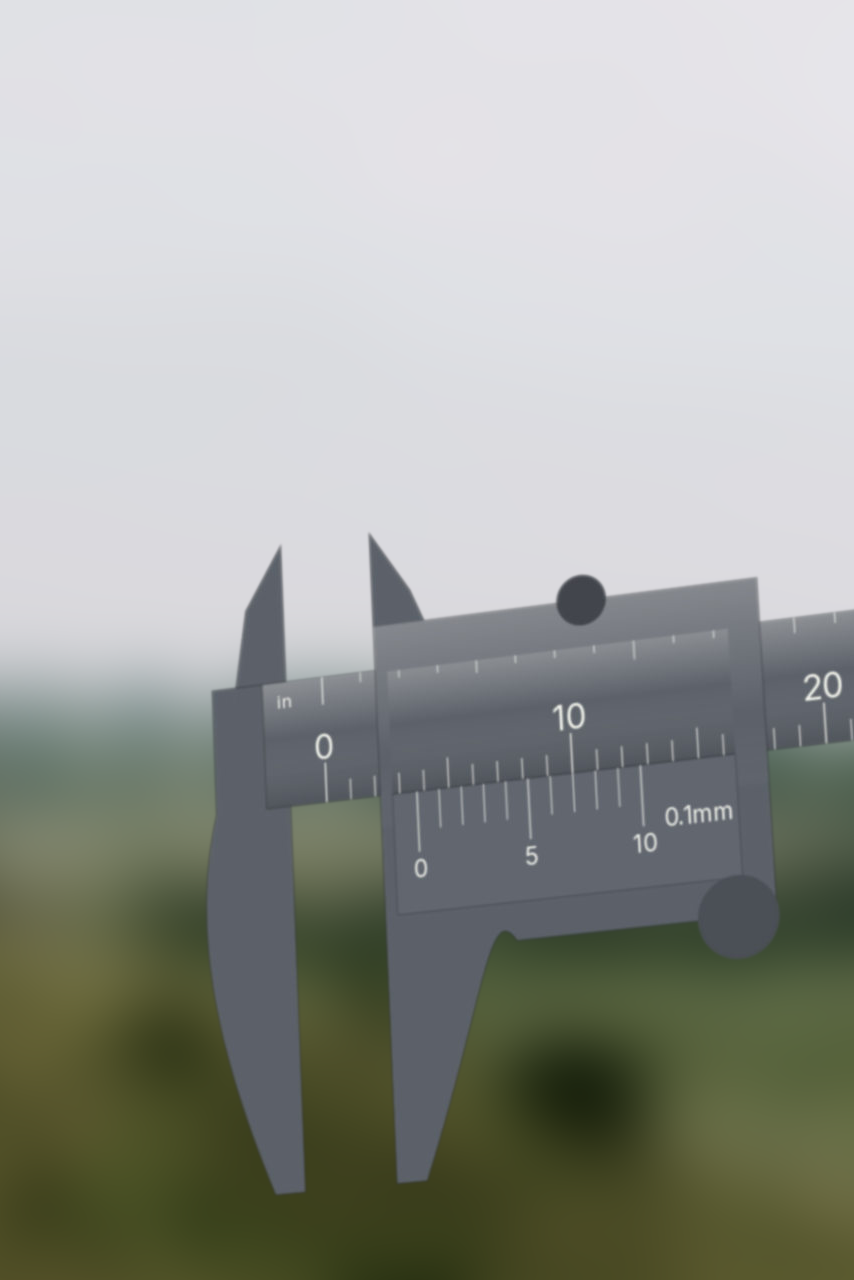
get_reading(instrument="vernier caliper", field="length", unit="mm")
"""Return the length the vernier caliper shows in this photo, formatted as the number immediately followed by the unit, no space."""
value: 3.7mm
